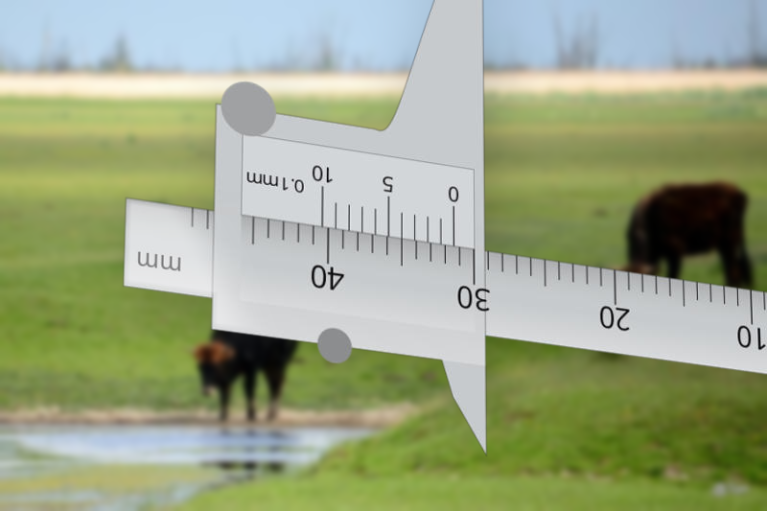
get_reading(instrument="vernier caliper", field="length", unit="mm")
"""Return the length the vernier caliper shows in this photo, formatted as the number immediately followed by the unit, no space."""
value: 31.4mm
